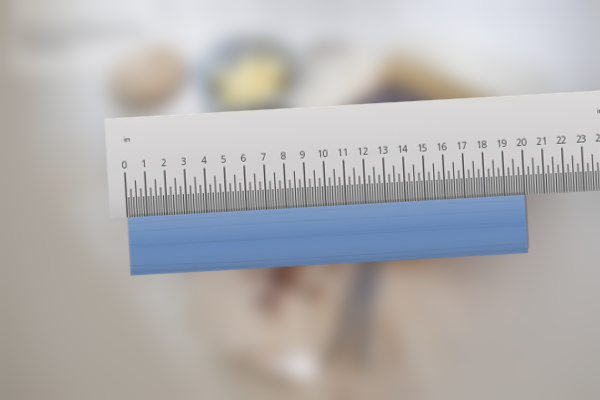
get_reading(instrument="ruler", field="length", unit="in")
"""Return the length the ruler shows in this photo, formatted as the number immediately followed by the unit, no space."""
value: 20in
